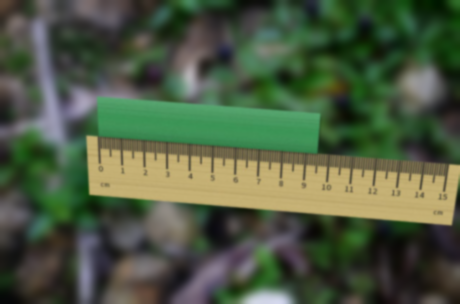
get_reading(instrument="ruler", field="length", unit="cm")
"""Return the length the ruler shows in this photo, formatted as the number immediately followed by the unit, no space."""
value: 9.5cm
